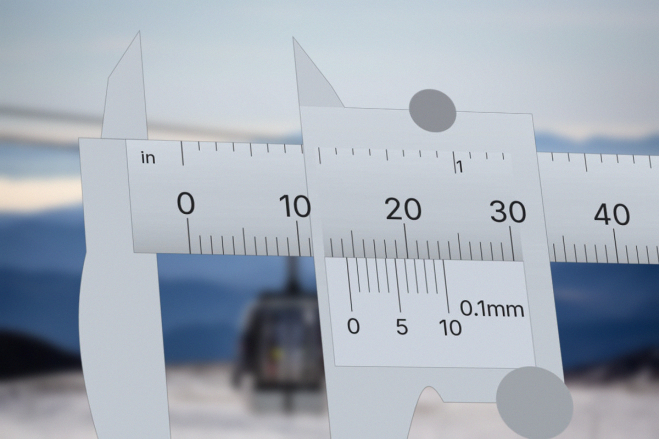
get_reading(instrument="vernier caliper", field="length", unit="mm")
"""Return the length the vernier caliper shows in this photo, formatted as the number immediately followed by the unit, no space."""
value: 14.3mm
